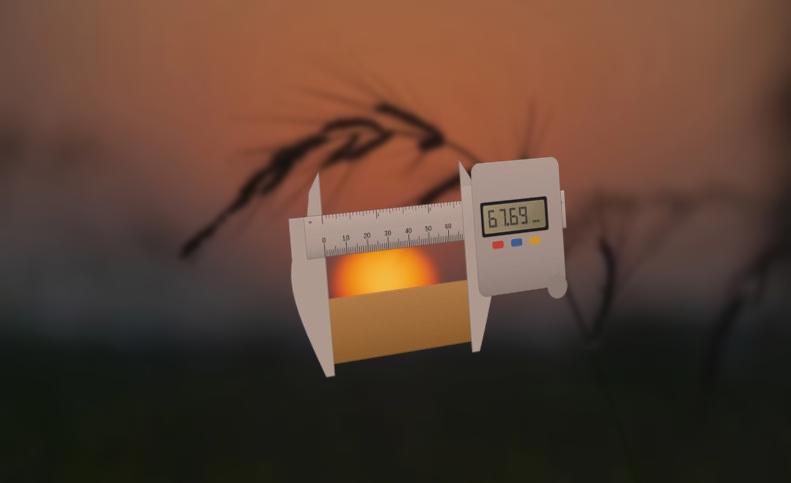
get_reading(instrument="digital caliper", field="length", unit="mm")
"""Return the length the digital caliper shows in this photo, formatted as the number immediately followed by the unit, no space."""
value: 67.69mm
